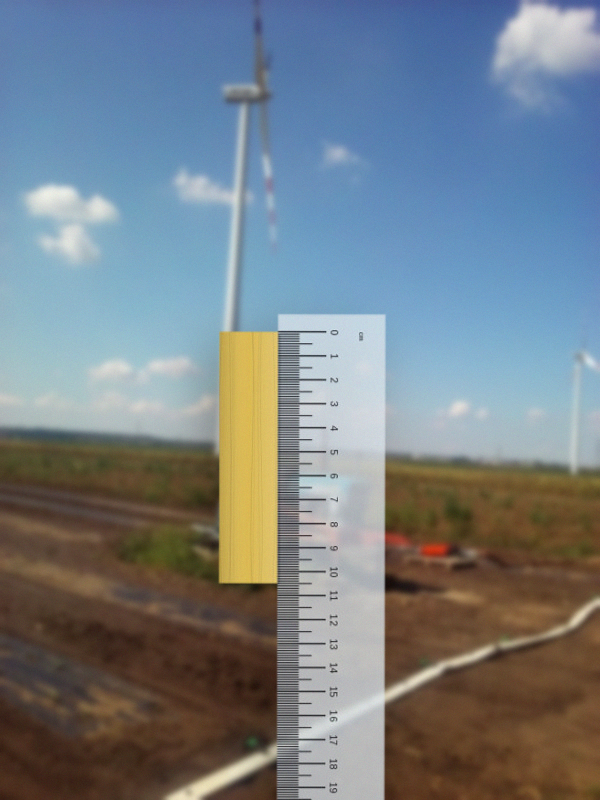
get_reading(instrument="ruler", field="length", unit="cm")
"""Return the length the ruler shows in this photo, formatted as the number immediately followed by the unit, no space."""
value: 10.5cm
